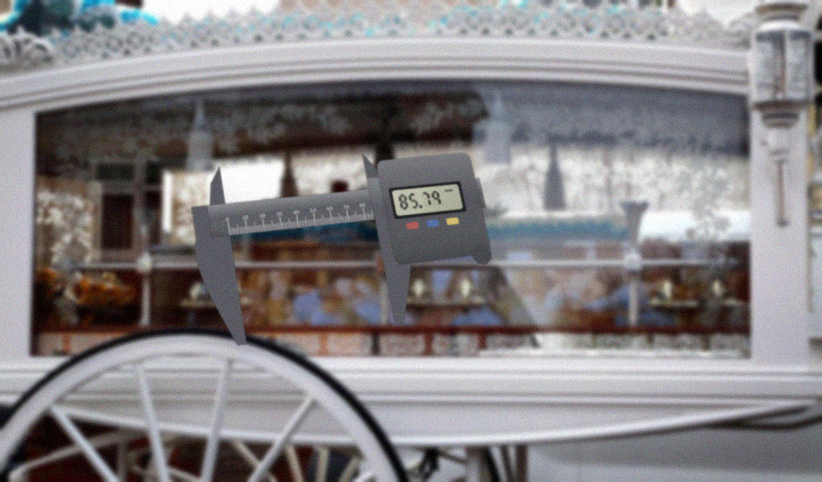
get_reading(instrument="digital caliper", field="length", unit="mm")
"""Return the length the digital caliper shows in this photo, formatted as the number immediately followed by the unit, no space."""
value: 85.79mm
